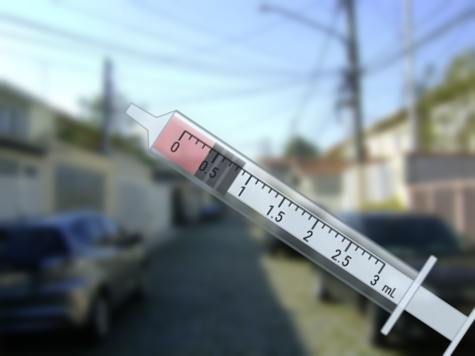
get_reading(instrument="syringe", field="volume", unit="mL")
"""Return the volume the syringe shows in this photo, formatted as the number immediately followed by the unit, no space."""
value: 0.4mL
